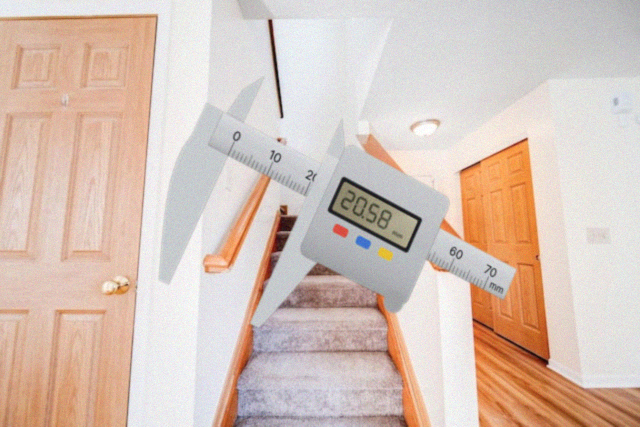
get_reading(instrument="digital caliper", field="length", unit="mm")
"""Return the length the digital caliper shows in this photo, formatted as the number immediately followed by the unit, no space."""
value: 20.58mm
